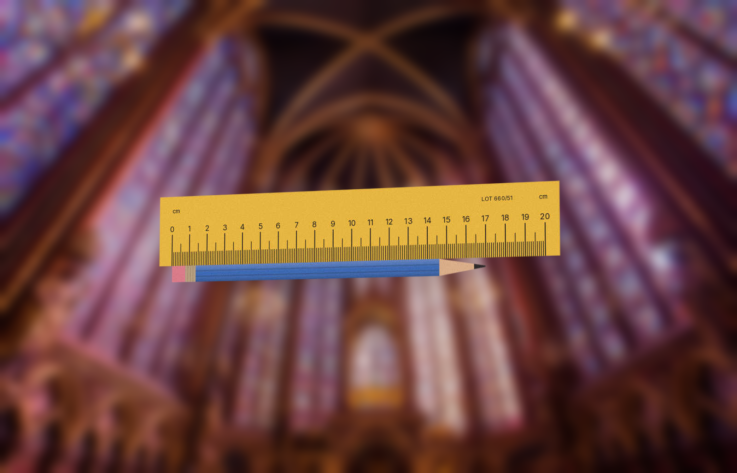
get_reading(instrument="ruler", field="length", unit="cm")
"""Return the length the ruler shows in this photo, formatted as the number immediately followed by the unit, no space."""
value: 17cm
